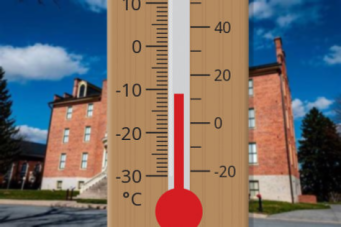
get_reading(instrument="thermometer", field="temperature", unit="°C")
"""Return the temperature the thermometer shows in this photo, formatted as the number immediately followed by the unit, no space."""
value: -11°C
